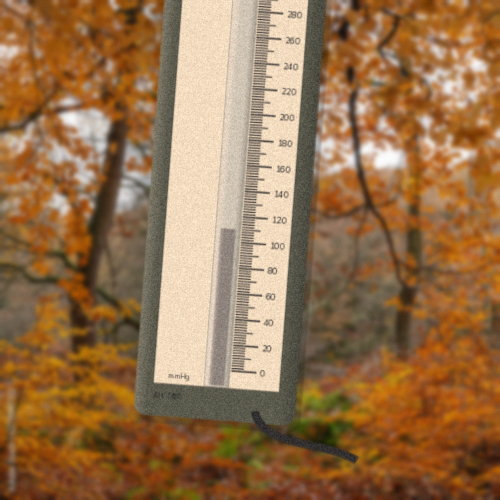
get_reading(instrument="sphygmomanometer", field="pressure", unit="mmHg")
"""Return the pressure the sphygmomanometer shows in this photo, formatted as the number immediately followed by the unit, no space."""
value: 110mmHg
